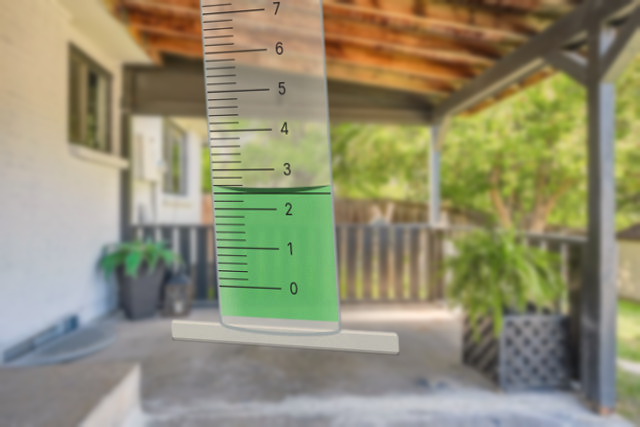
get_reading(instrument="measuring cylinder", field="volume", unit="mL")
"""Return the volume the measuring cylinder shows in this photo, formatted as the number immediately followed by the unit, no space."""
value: 2.4mL
